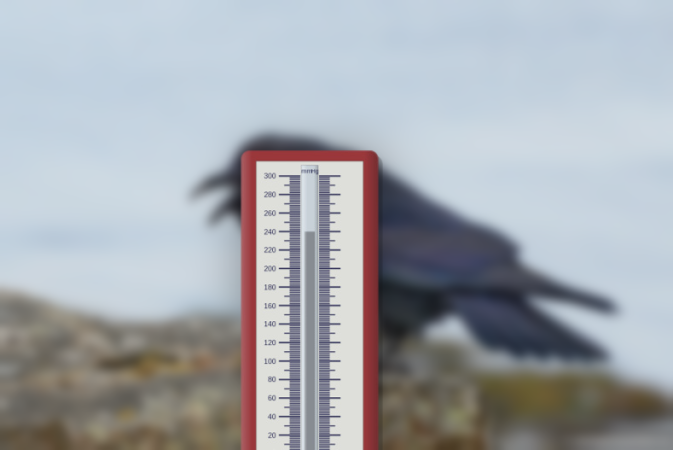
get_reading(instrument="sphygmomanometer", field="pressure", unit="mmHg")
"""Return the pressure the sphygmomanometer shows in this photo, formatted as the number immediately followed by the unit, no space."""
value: 240mmHg
